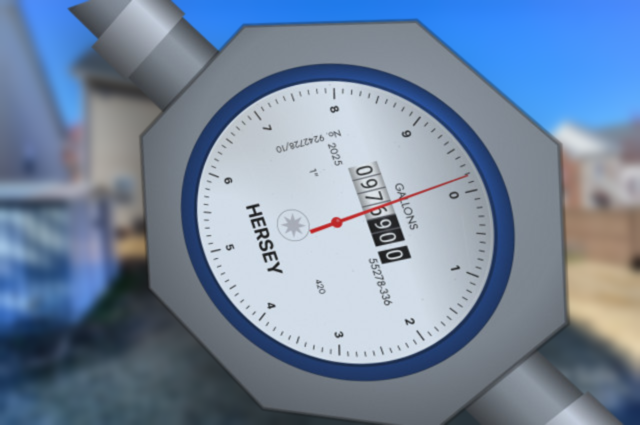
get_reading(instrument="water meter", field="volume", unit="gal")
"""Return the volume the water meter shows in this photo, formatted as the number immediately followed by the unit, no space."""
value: 976899.8gal
